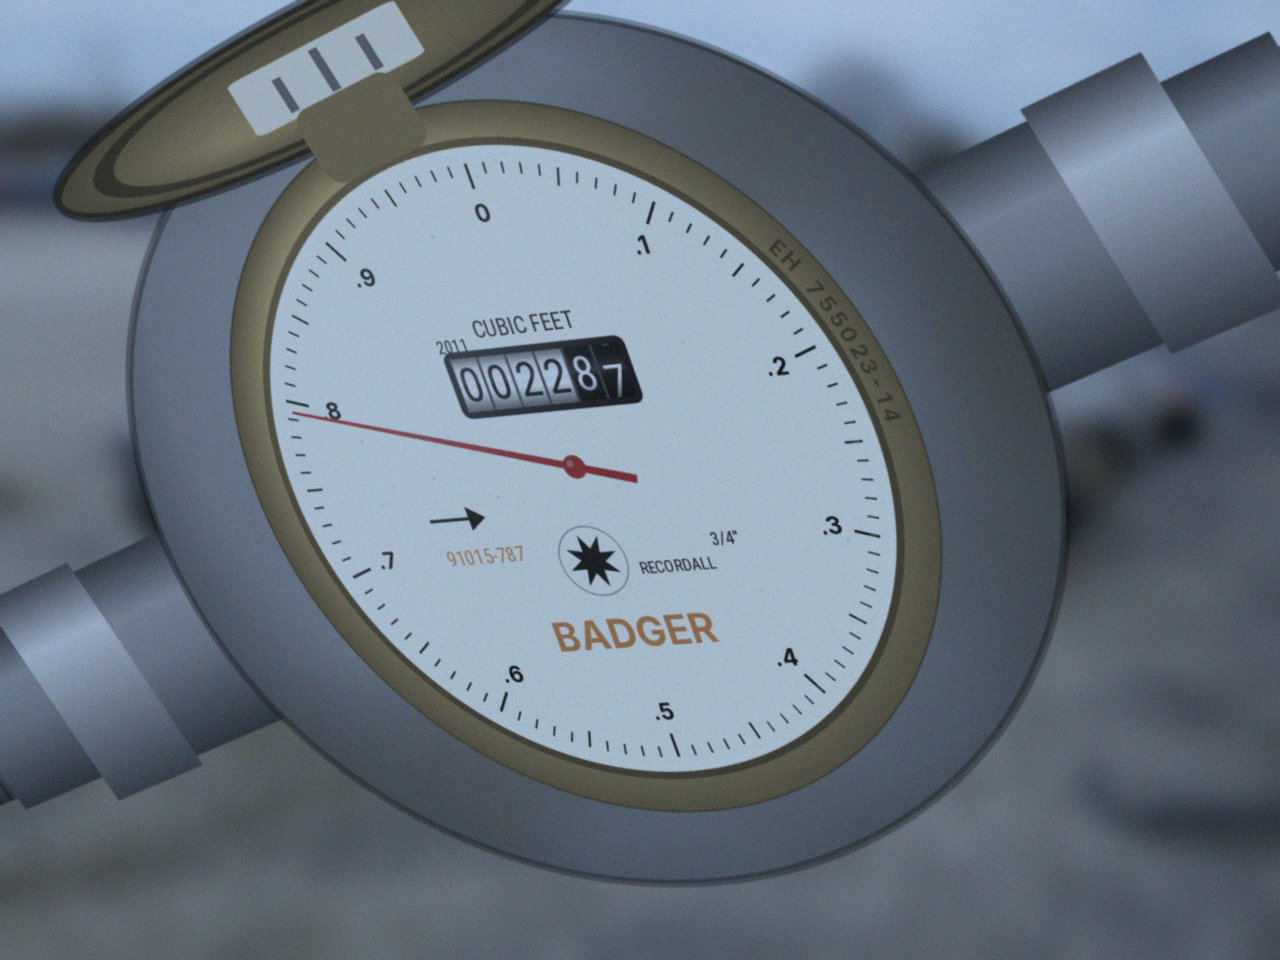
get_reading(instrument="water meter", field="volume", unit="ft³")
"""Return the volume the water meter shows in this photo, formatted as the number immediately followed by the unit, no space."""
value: 2286.79ft³
